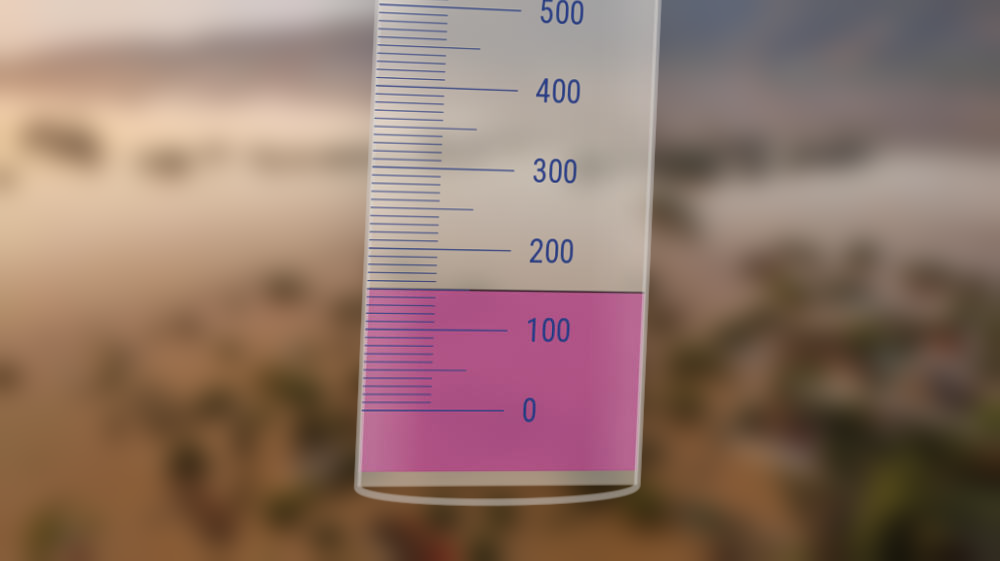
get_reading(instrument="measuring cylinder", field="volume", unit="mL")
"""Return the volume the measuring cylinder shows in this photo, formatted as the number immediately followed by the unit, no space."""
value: 150mL
